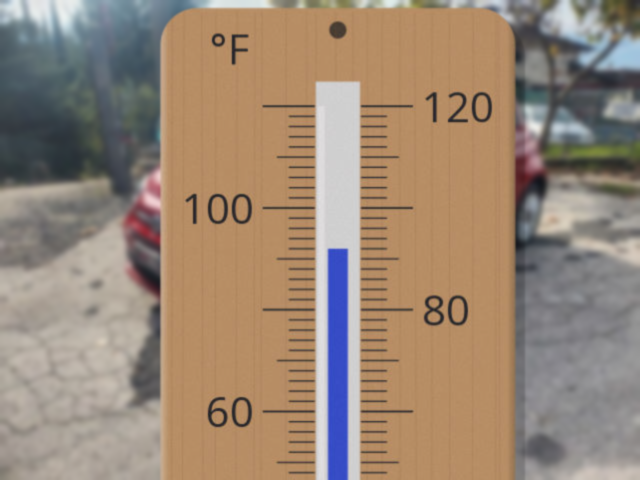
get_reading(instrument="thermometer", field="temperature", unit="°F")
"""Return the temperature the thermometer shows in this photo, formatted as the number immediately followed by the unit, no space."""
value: 92°F
